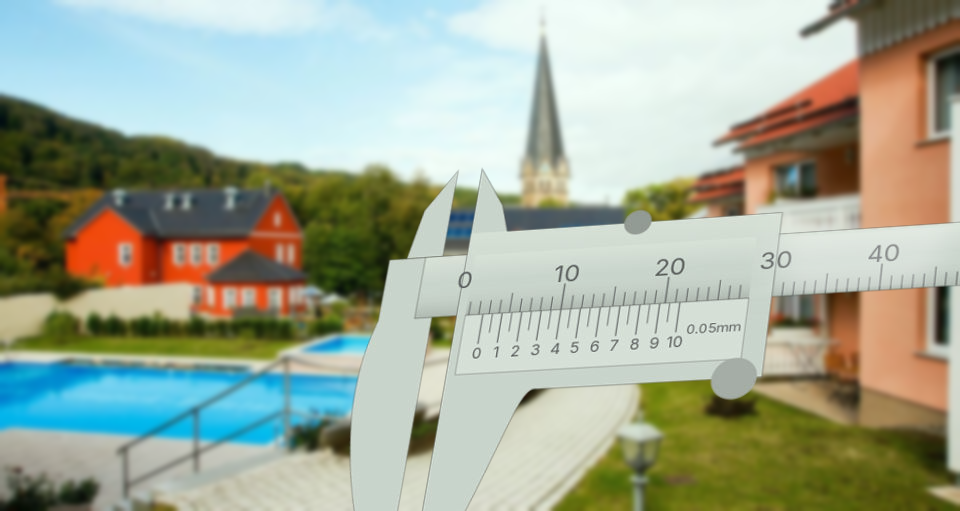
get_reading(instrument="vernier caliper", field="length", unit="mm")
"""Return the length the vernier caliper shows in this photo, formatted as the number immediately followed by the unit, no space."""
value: 2.4mm
